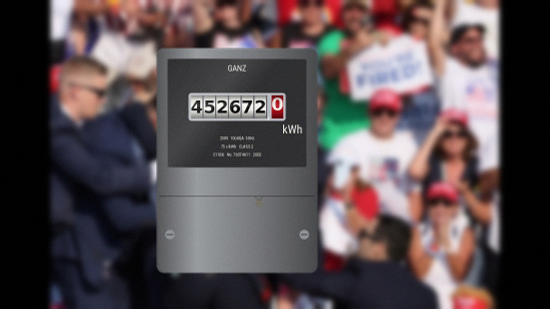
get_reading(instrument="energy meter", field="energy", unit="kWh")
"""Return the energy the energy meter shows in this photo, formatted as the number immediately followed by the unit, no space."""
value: 452672.0kWh
